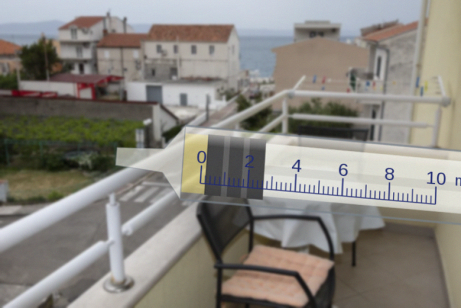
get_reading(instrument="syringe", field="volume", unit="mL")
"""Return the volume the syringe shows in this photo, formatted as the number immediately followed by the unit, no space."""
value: 0.2mL
